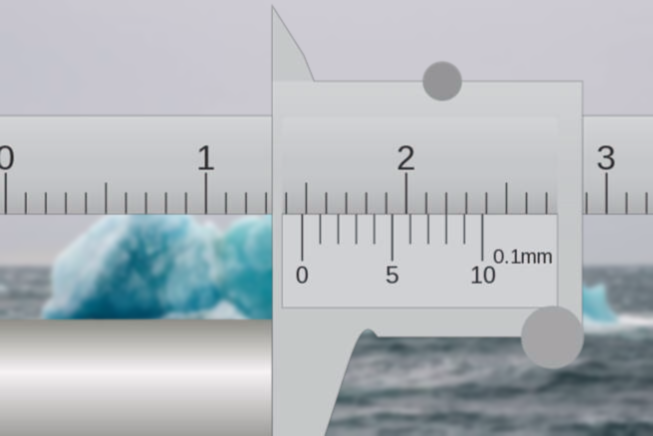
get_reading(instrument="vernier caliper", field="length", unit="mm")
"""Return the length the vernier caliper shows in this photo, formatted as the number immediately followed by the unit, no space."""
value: 14.8mm
